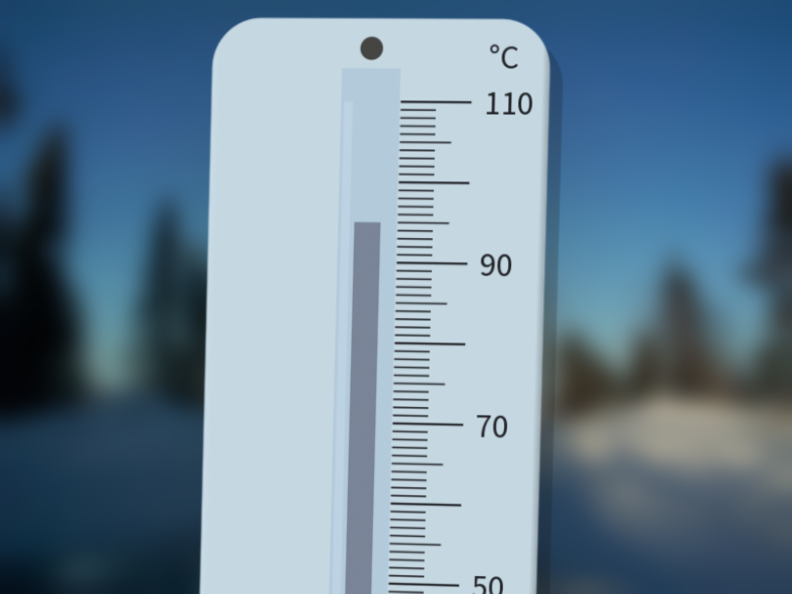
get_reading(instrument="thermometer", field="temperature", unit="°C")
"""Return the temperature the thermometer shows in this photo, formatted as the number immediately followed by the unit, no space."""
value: 95°C
